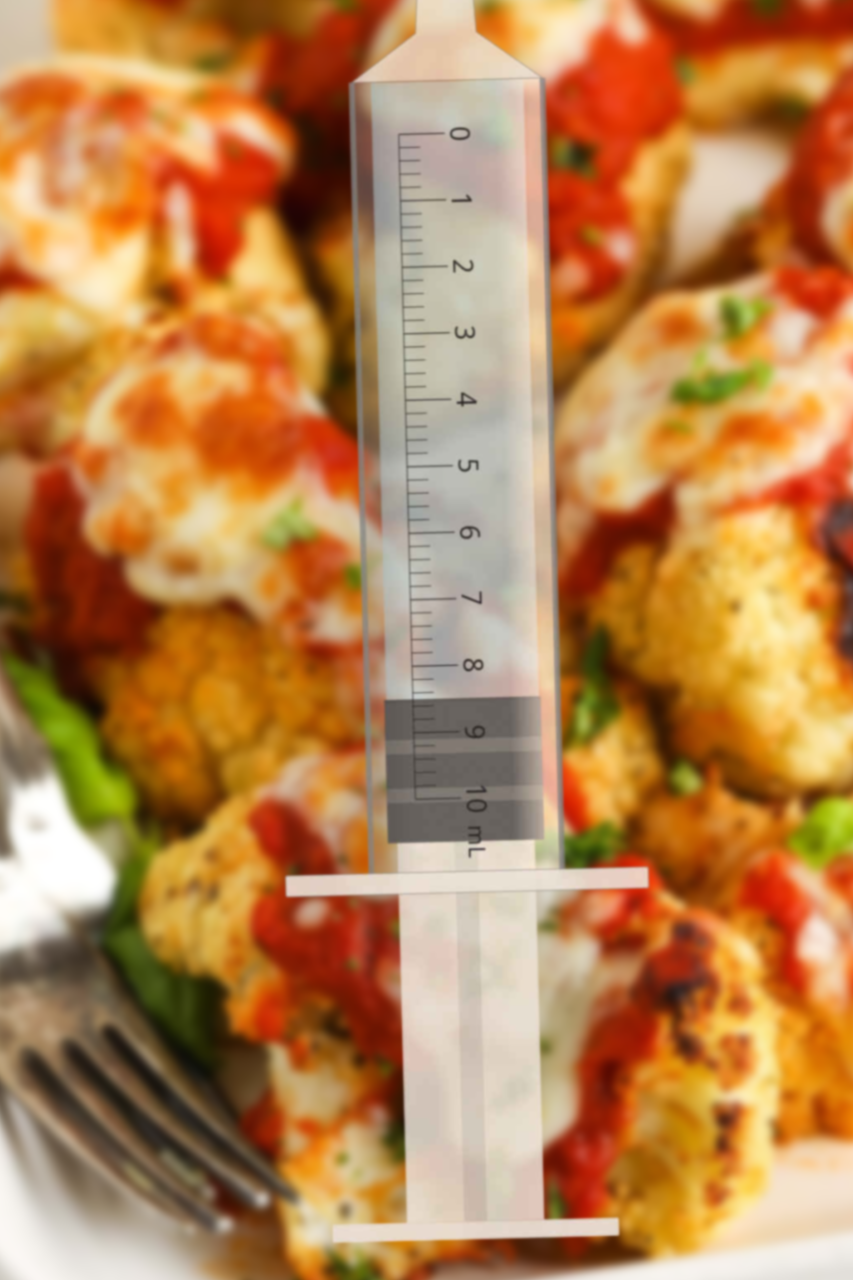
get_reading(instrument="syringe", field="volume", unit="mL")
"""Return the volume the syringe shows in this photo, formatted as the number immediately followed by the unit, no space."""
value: 8.5mL
